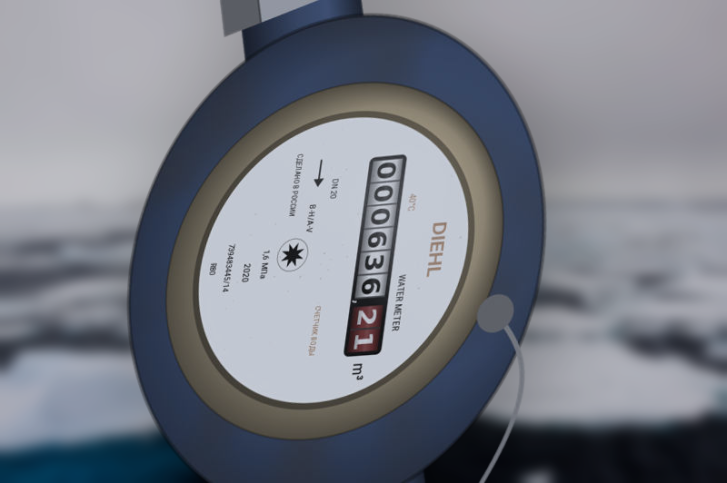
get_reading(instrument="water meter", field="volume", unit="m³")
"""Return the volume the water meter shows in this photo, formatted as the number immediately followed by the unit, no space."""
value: 636.21m³
